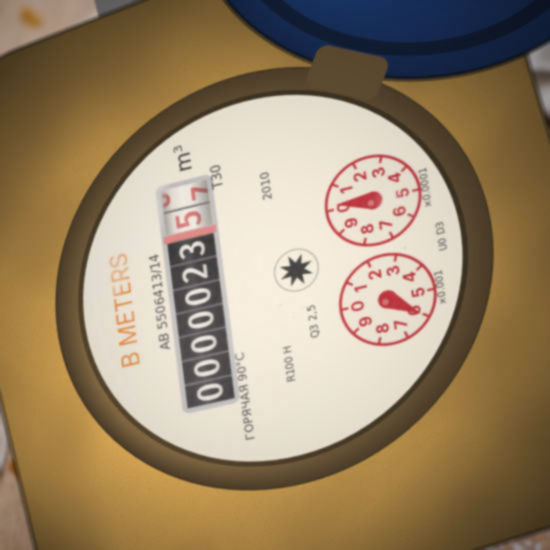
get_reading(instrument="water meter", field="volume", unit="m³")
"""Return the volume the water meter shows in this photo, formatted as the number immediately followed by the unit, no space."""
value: 23.5660m³
